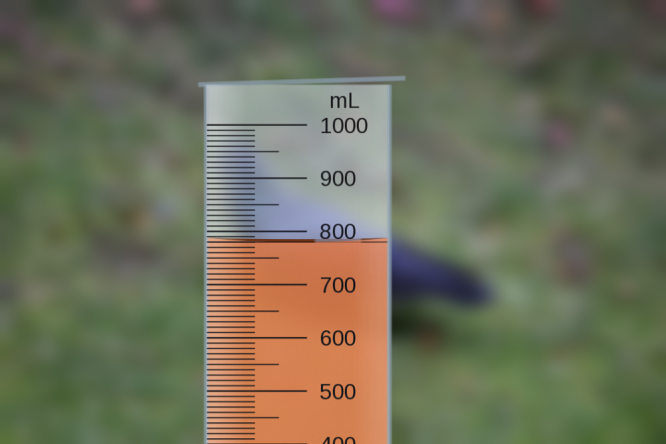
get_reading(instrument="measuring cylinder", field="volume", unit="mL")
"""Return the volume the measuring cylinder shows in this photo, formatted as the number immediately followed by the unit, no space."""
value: 780mL
